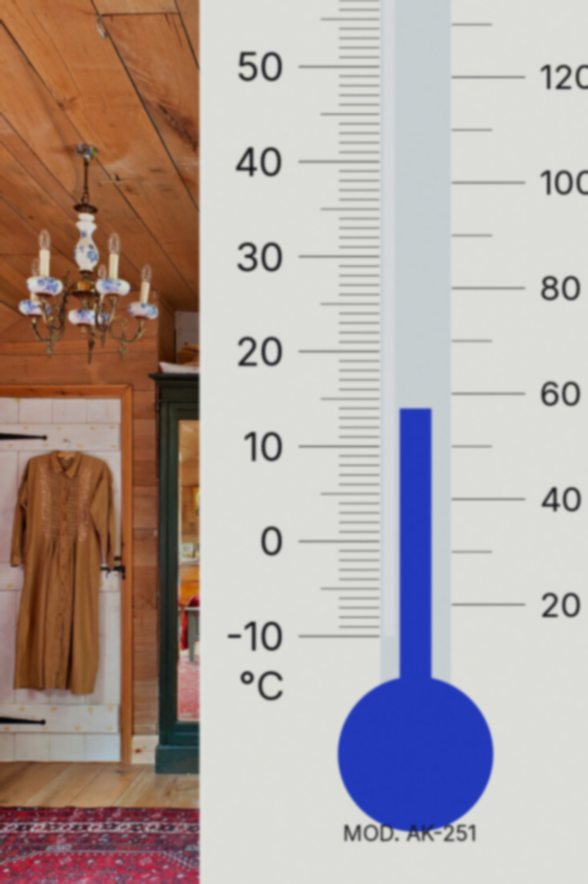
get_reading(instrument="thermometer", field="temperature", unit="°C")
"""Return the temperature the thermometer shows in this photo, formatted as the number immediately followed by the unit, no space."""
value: 14°C
